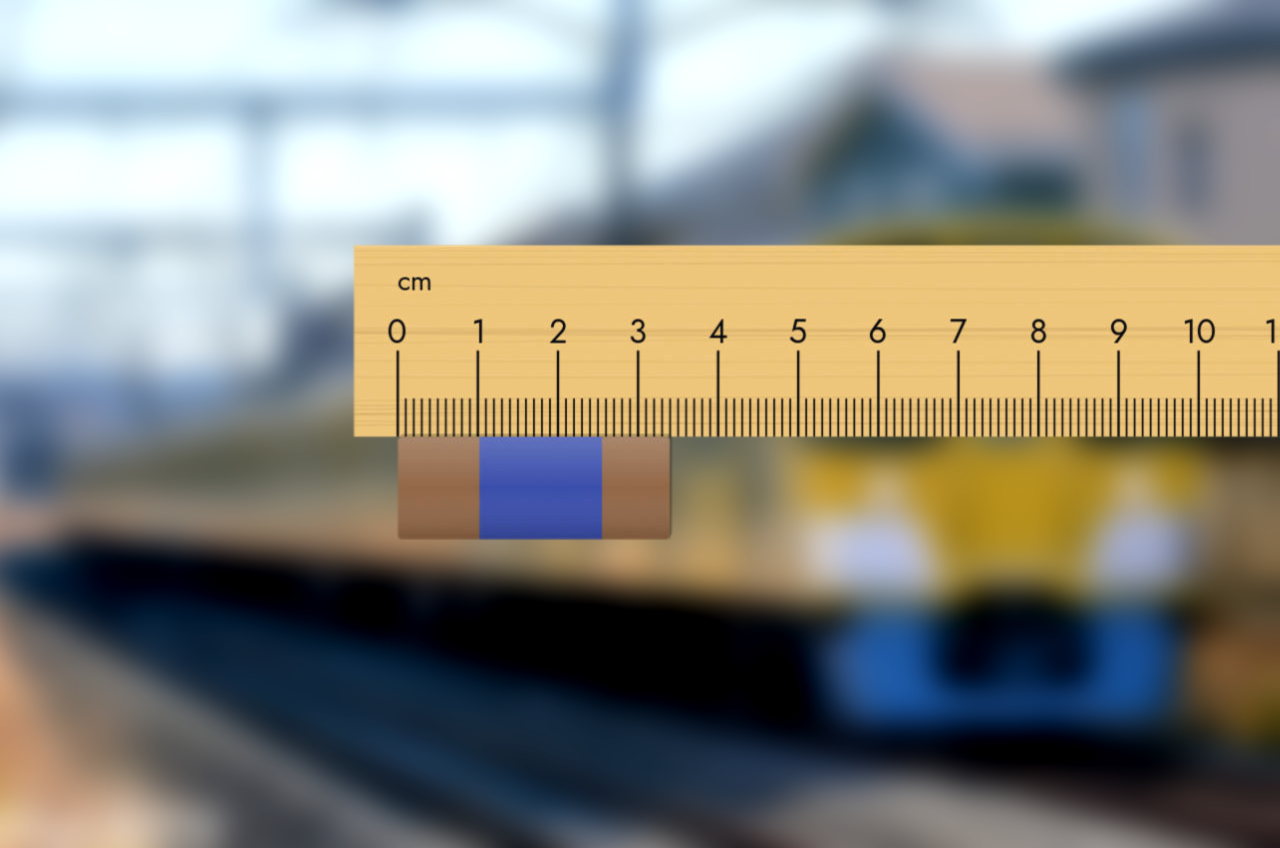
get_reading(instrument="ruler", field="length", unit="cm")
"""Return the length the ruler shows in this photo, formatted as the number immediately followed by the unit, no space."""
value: 3.4cm
